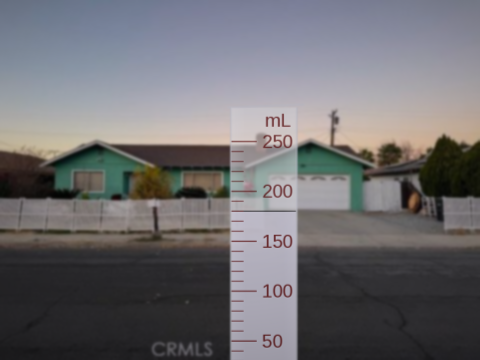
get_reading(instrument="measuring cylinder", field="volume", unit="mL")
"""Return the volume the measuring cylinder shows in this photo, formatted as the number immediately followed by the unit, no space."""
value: 180mL
